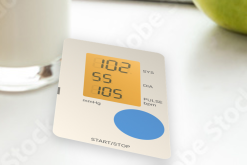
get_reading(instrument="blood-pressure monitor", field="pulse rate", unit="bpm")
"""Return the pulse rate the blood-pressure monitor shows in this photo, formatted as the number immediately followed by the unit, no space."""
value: 105bpm
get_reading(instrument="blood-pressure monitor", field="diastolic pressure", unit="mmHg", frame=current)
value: 55mmHg
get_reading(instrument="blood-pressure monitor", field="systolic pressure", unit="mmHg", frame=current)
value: 102mmHg
